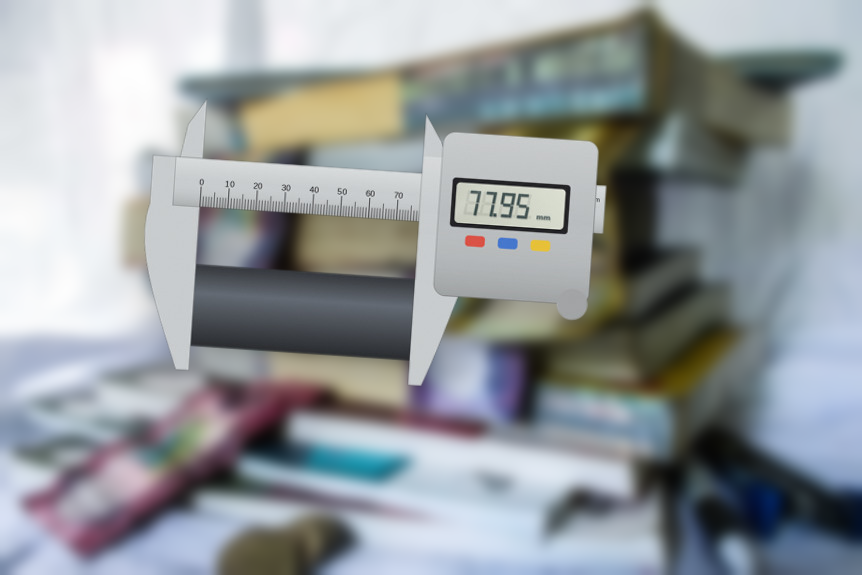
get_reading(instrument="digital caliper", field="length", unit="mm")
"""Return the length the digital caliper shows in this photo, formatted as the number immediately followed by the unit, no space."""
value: 77.95mm
